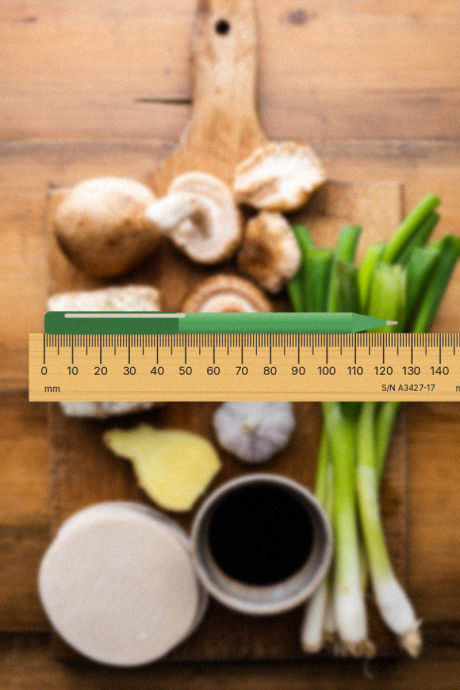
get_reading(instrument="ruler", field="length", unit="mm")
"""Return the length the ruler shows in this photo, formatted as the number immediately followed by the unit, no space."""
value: 125mm
